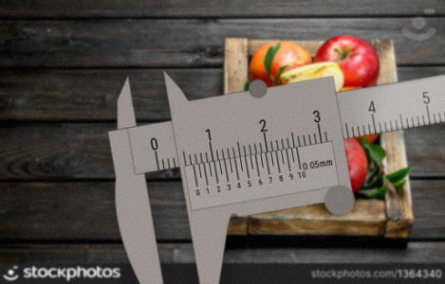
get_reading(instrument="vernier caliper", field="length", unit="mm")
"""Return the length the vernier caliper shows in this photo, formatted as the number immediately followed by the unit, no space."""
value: 6.4mm
